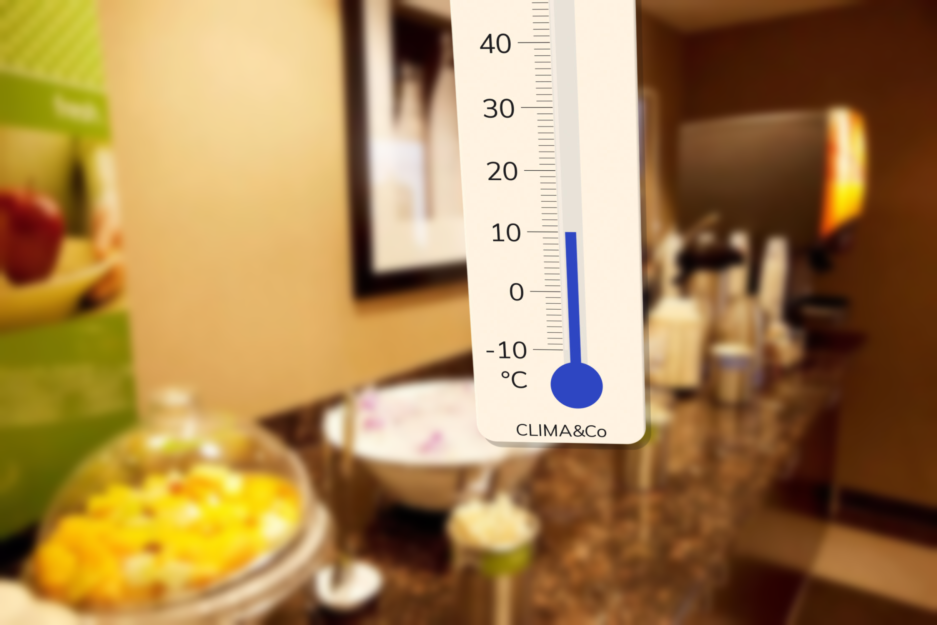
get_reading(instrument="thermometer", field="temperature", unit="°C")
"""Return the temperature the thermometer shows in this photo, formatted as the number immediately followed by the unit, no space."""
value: 10°C
